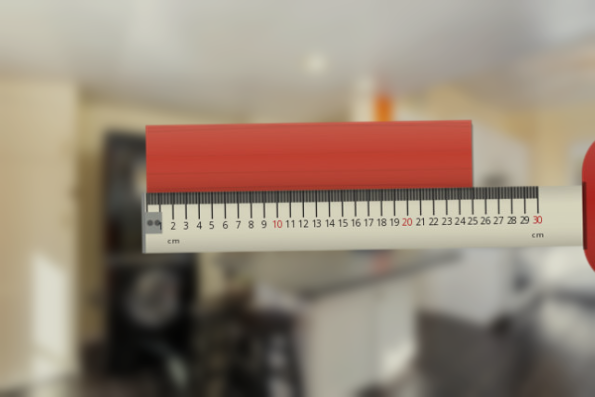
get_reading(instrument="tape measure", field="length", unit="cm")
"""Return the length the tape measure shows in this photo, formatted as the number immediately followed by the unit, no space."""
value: 25cm
